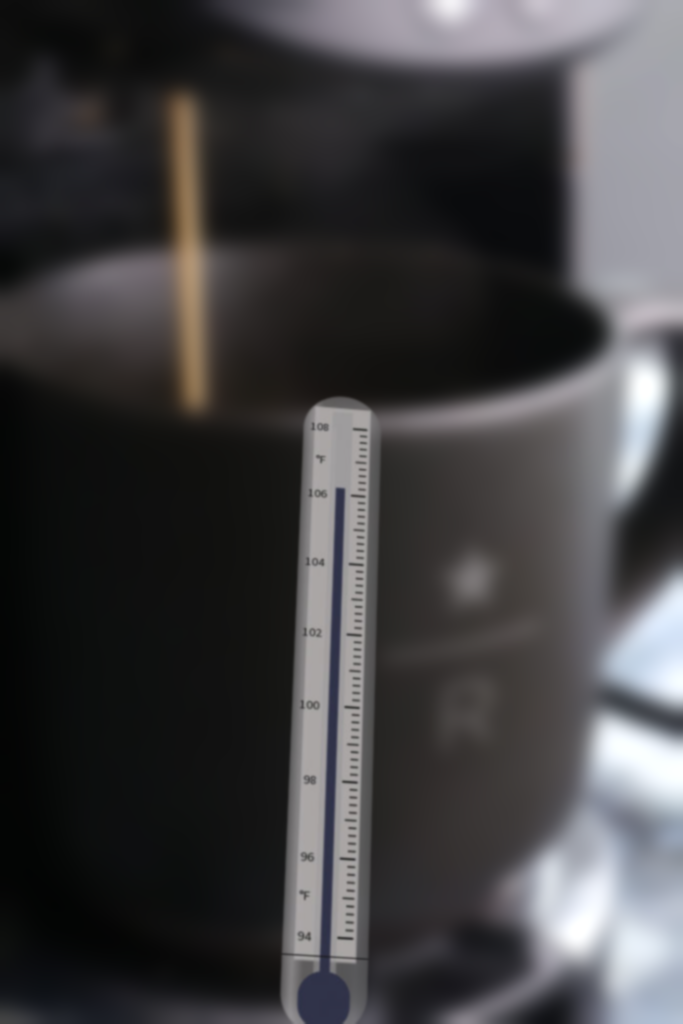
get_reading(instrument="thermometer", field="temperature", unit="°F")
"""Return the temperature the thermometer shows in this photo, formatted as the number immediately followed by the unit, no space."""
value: 106.2°F
